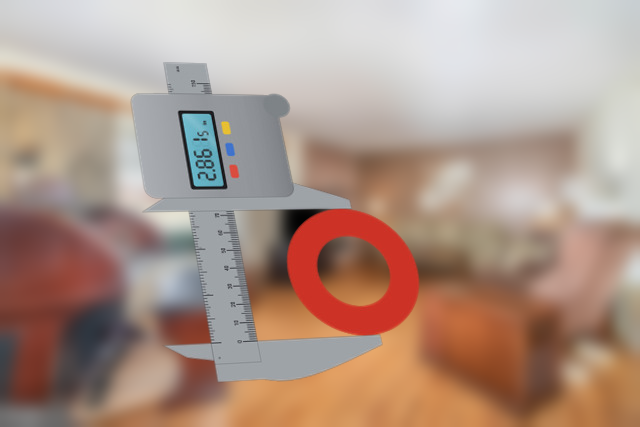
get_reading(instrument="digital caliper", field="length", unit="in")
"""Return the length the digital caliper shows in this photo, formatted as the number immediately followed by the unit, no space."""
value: 2.8615in
